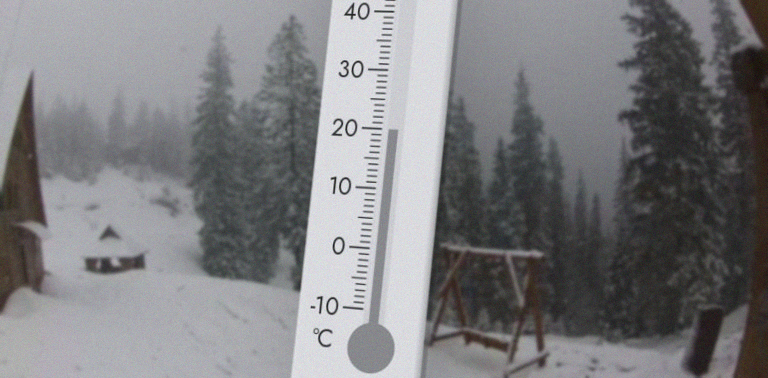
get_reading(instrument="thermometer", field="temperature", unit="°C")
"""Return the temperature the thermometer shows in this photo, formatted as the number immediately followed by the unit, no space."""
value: 20°C
